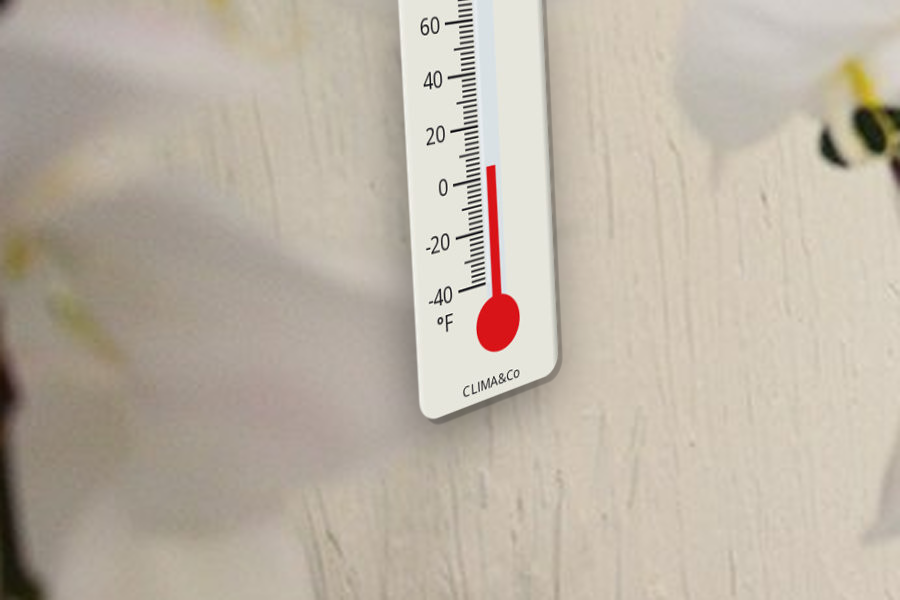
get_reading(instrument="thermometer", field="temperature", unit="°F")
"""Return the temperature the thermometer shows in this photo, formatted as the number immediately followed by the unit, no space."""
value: 4°F
